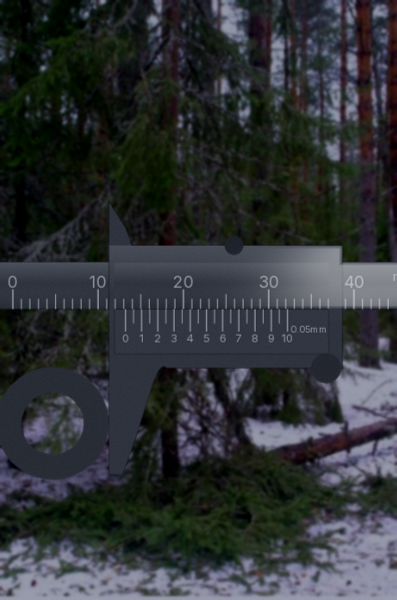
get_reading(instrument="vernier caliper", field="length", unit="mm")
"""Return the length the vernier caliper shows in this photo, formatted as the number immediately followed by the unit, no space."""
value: 13.2mm
